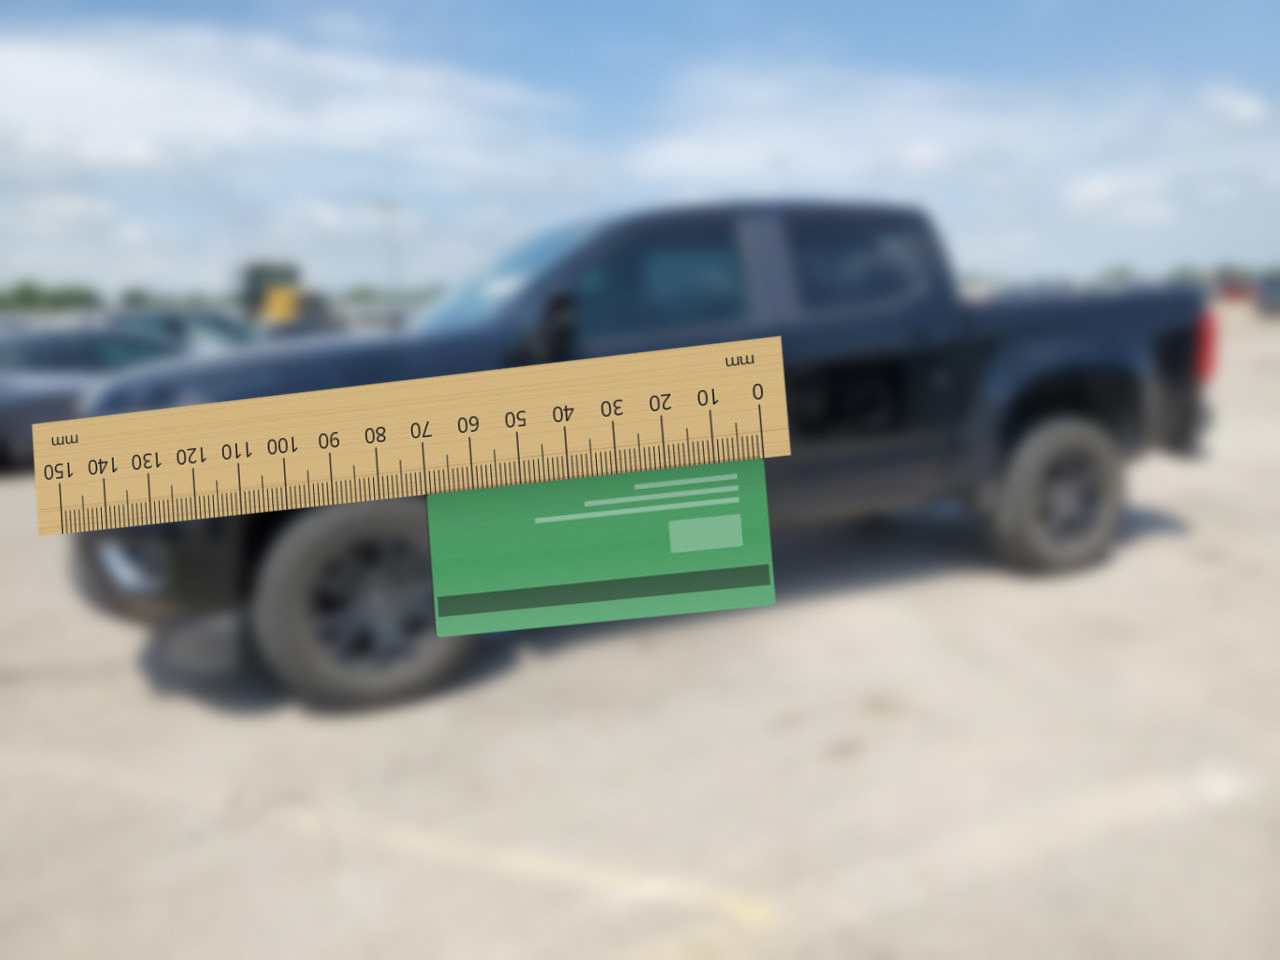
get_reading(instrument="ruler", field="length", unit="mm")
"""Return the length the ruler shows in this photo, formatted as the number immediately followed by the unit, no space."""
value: 70mm
